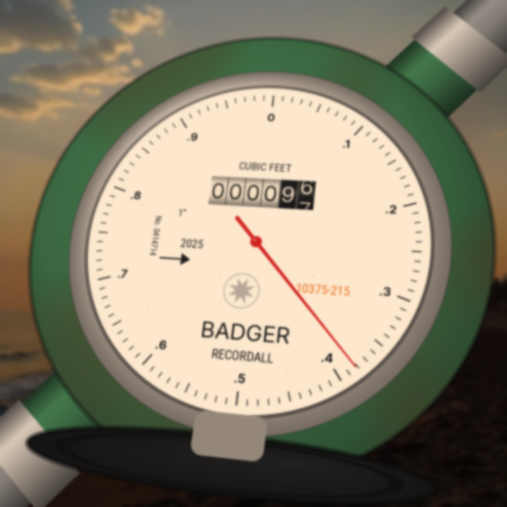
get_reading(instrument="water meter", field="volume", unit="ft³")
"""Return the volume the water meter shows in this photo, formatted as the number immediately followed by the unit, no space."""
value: 96.38ft³
